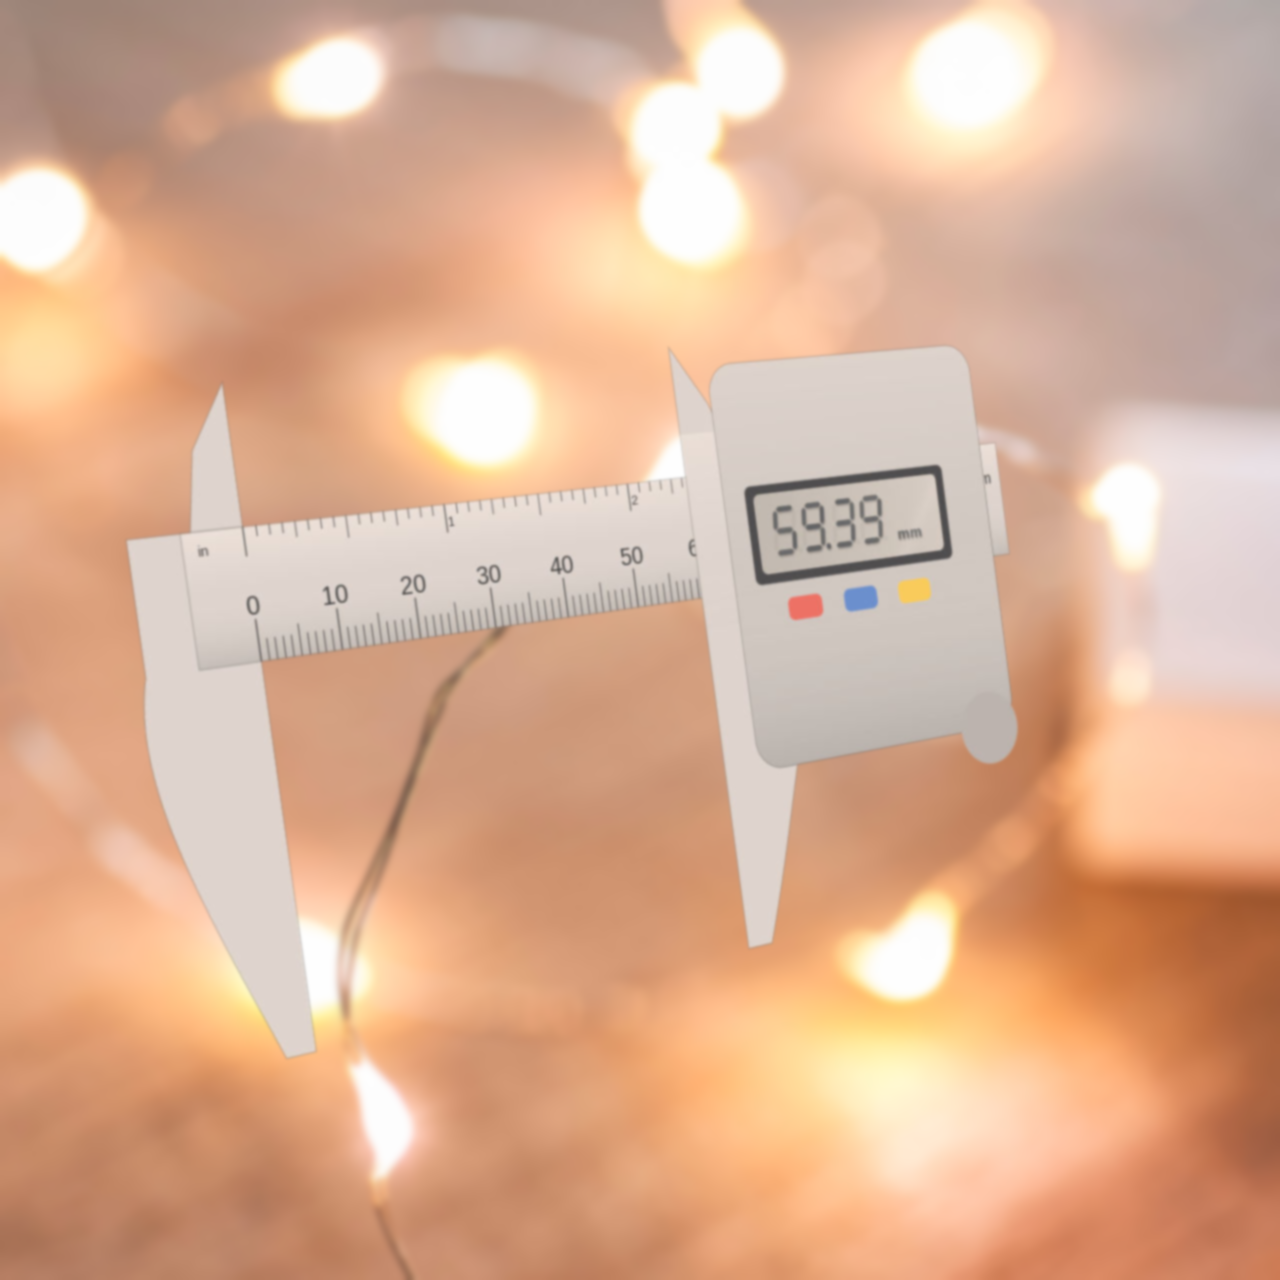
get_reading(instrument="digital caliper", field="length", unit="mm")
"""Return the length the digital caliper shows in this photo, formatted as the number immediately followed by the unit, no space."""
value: 59.39mm
